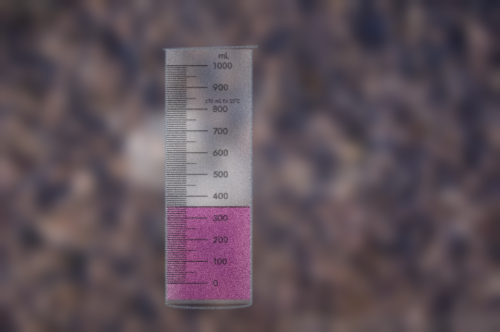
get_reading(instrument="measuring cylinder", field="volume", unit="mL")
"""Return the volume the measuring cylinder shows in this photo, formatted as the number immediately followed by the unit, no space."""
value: 350mL
